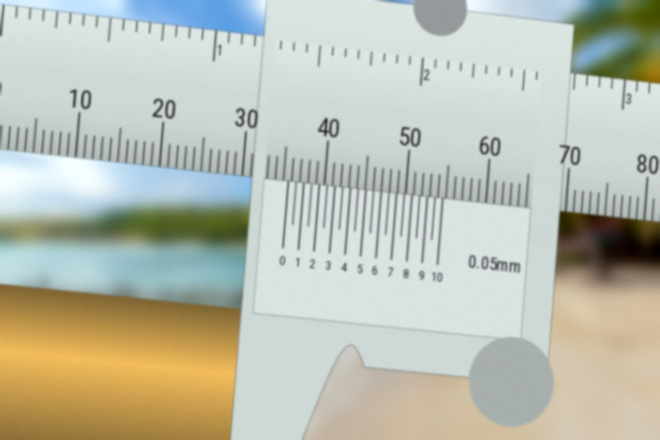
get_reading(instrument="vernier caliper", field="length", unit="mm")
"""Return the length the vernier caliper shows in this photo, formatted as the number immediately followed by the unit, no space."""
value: 35.6mm
